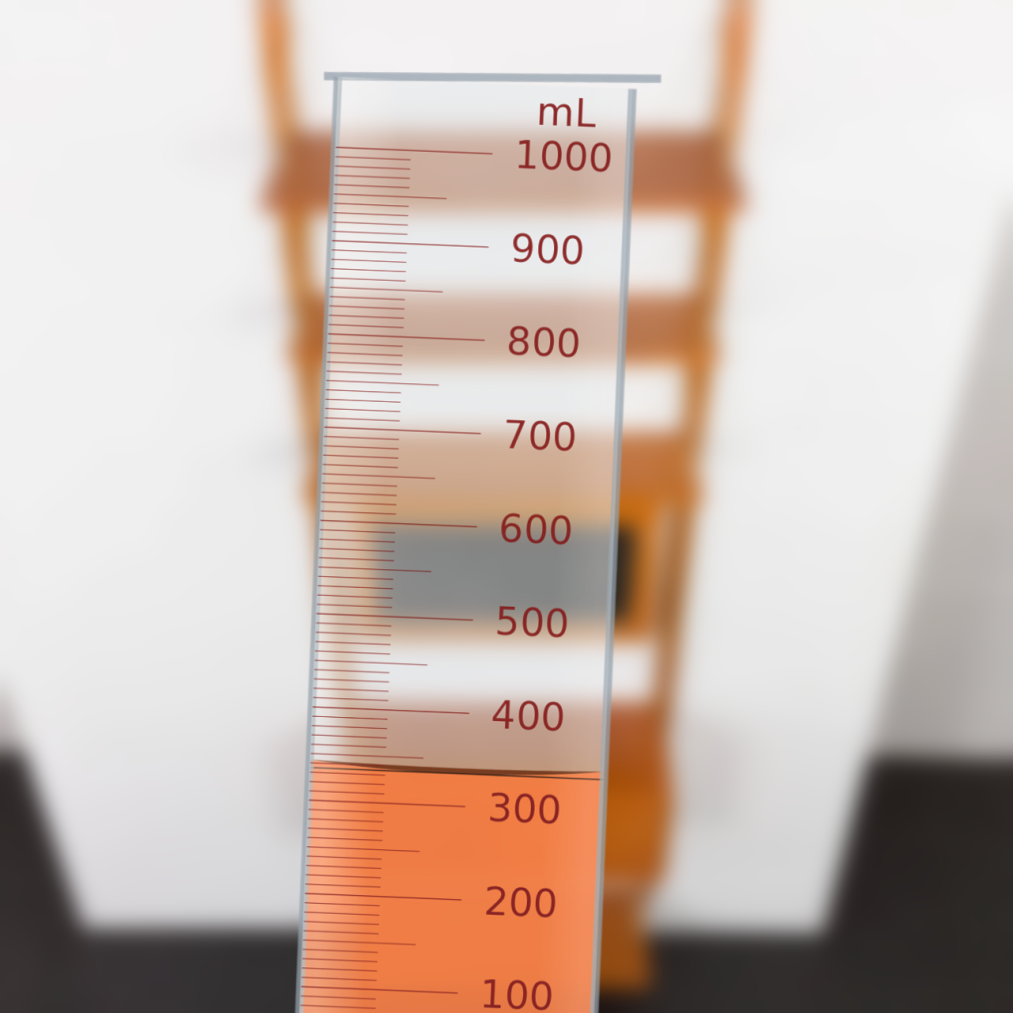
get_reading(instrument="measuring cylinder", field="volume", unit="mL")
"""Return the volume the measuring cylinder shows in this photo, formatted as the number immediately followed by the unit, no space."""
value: 335mL
